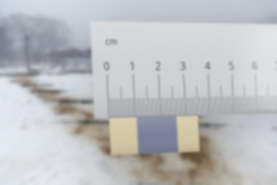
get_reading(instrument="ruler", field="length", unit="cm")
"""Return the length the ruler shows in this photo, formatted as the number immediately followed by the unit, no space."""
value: 3.5cm
